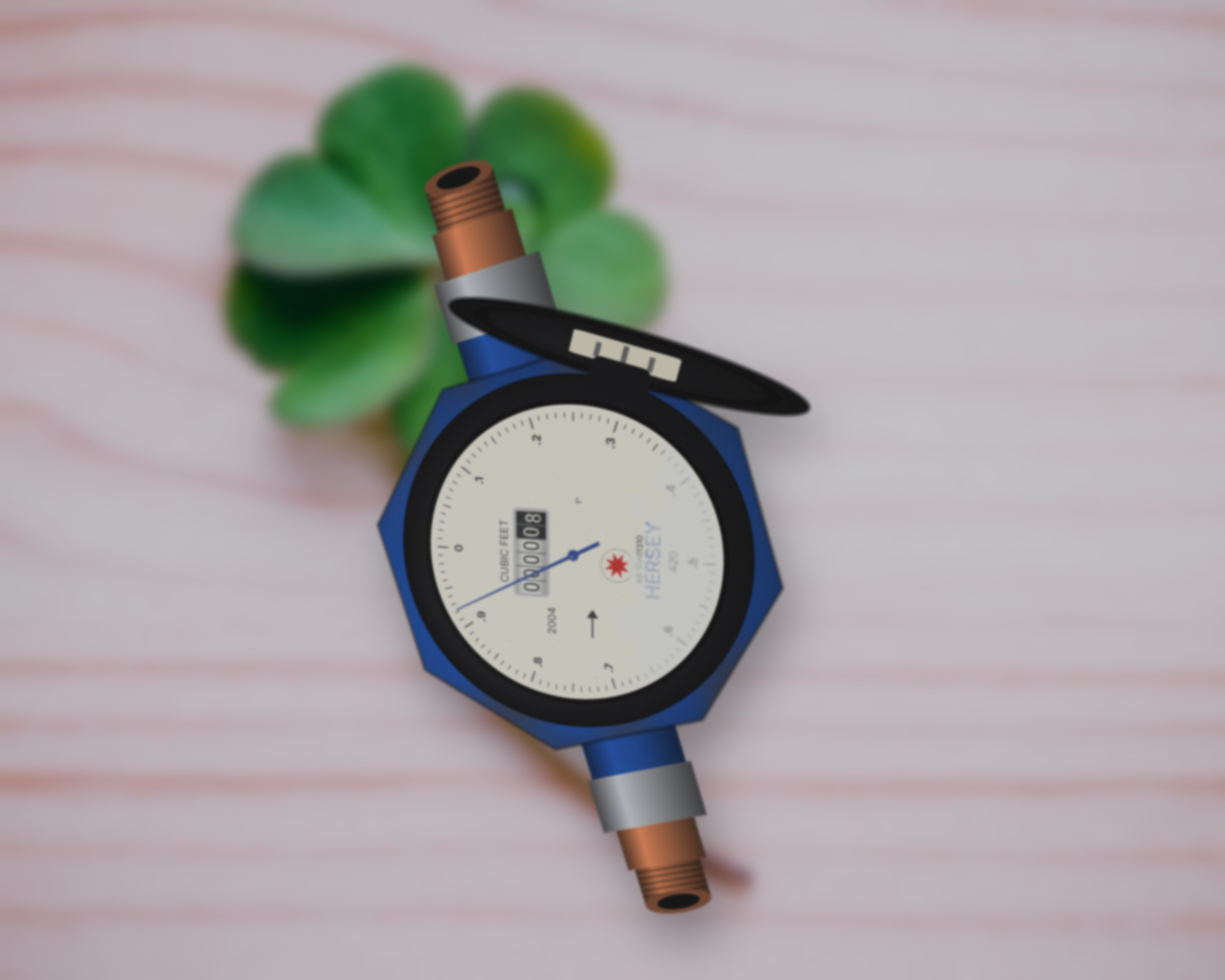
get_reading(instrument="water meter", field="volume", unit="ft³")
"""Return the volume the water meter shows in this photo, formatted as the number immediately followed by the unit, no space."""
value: 7.92ft³
